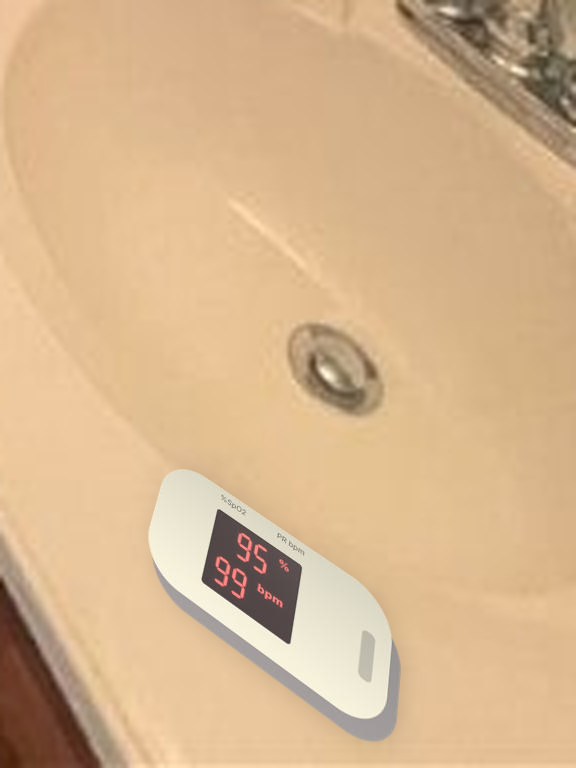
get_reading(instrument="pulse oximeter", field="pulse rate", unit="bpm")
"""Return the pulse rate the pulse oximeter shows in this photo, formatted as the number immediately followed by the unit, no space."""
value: 99bpm
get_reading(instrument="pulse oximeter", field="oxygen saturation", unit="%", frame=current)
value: 95%
